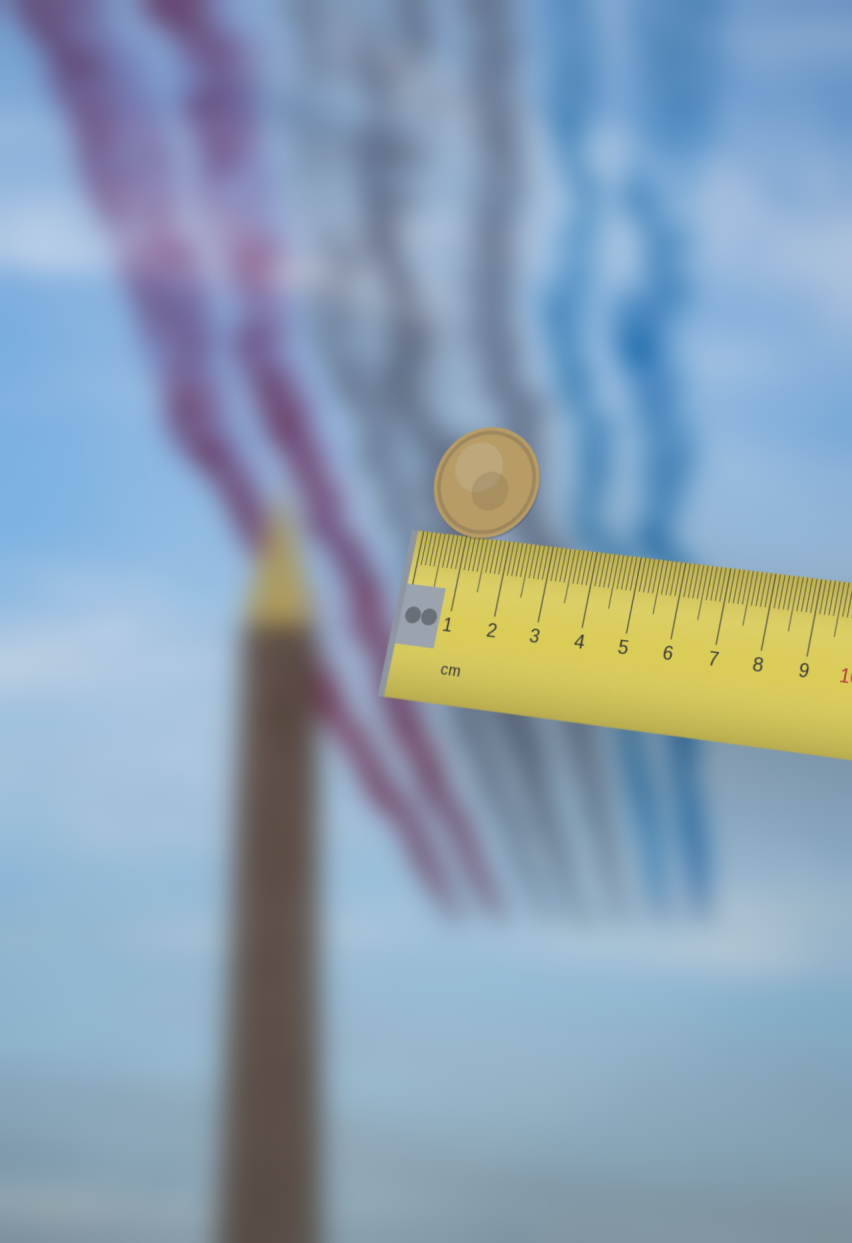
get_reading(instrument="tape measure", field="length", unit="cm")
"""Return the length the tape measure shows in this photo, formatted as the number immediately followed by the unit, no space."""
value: 2.4cm
